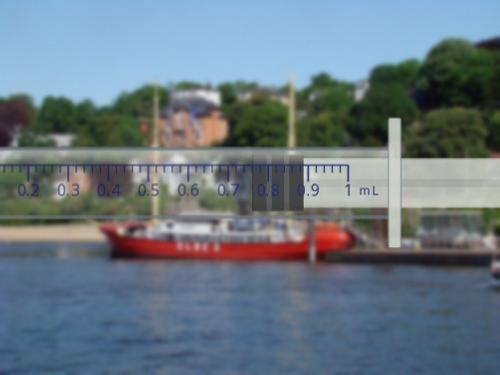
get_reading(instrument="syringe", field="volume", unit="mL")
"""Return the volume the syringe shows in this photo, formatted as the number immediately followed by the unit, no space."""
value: 0.76mL
